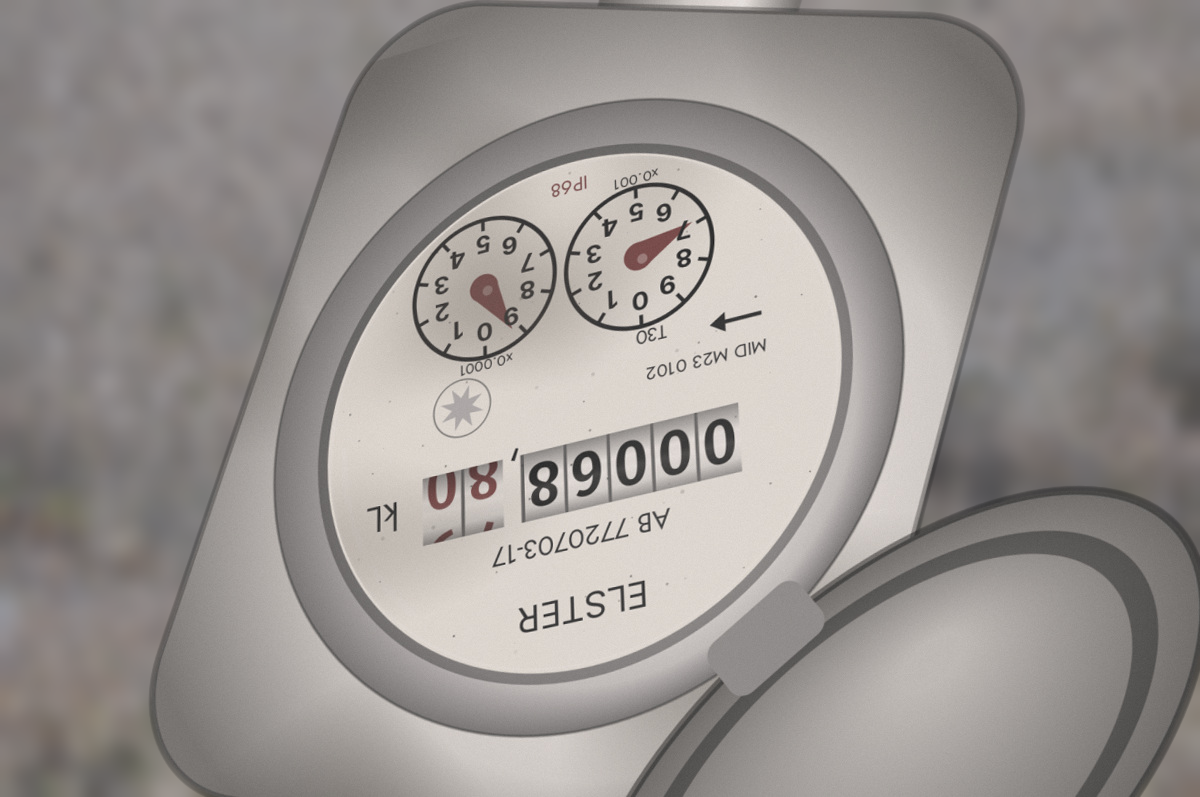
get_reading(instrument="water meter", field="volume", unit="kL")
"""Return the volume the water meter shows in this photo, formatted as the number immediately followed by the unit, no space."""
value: 68.7969kL
